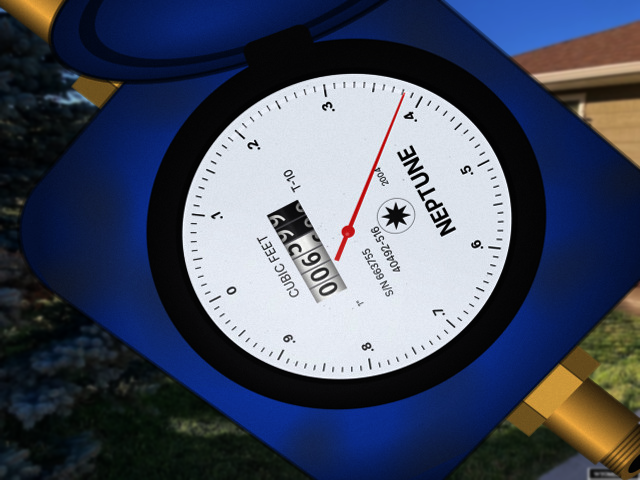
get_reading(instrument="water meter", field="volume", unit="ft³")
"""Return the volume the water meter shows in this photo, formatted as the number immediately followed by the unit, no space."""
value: 6599.38ft³
